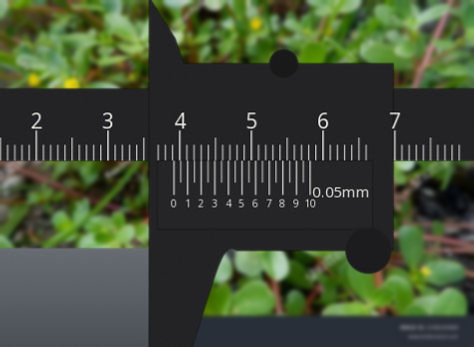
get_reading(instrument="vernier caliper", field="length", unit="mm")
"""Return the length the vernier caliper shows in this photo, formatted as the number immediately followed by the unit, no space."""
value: 39.2mm
